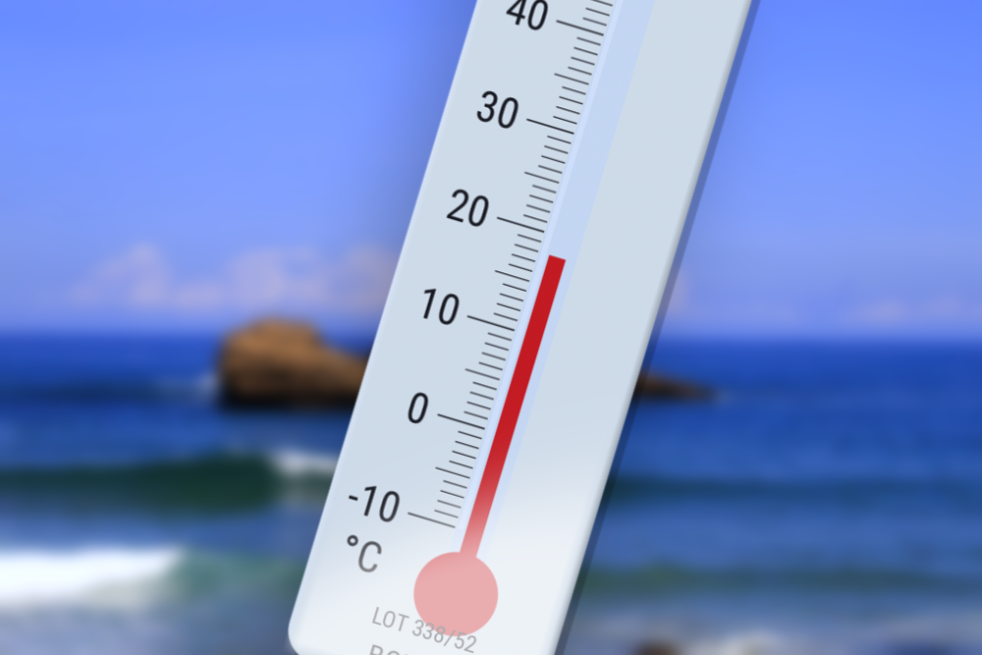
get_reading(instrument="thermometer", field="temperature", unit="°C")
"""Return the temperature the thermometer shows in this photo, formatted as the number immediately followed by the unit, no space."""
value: 18°C
